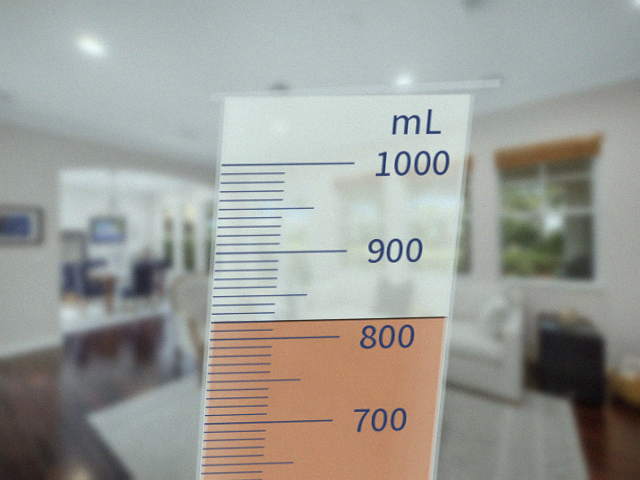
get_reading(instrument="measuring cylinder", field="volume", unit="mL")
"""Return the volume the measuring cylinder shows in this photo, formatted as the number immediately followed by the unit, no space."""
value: 820mL
